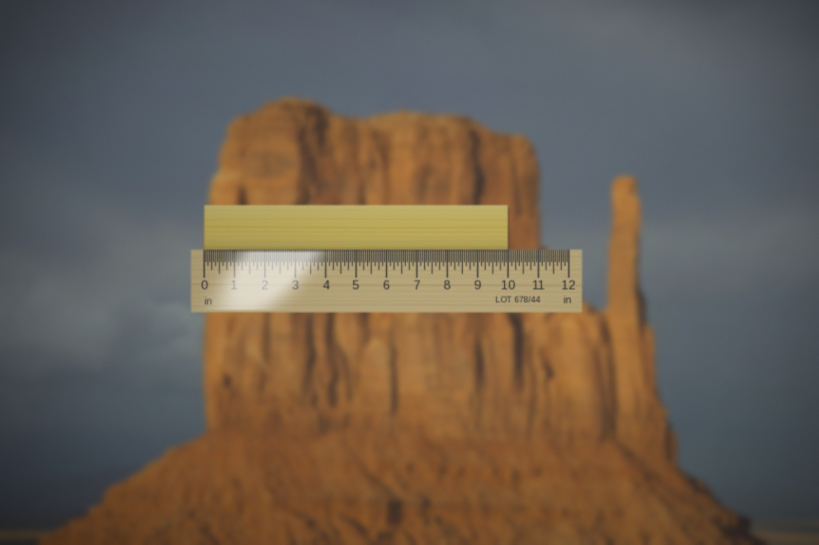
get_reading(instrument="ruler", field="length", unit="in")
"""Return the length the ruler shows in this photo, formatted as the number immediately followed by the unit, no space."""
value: 10in
